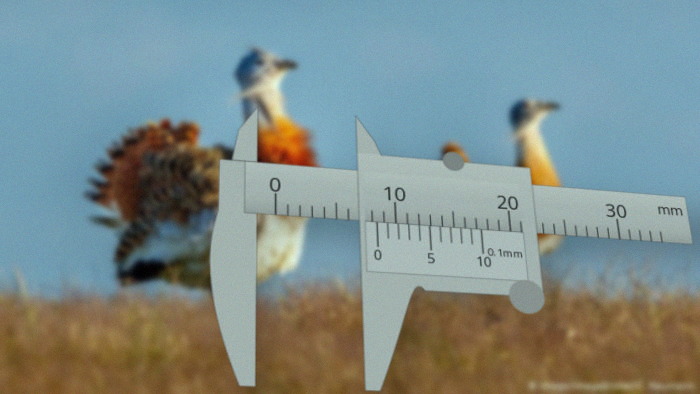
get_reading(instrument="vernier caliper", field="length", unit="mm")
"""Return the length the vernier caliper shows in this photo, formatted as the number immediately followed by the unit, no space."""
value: 8.4mm
